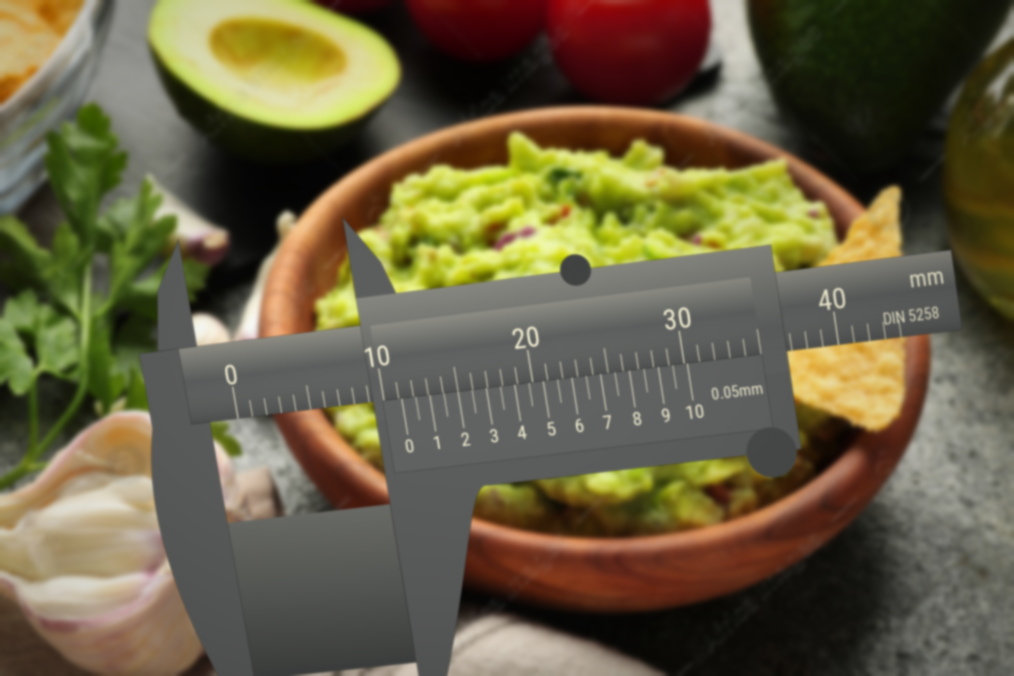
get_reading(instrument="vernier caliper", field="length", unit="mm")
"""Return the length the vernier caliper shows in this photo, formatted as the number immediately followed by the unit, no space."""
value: 11.2mm
